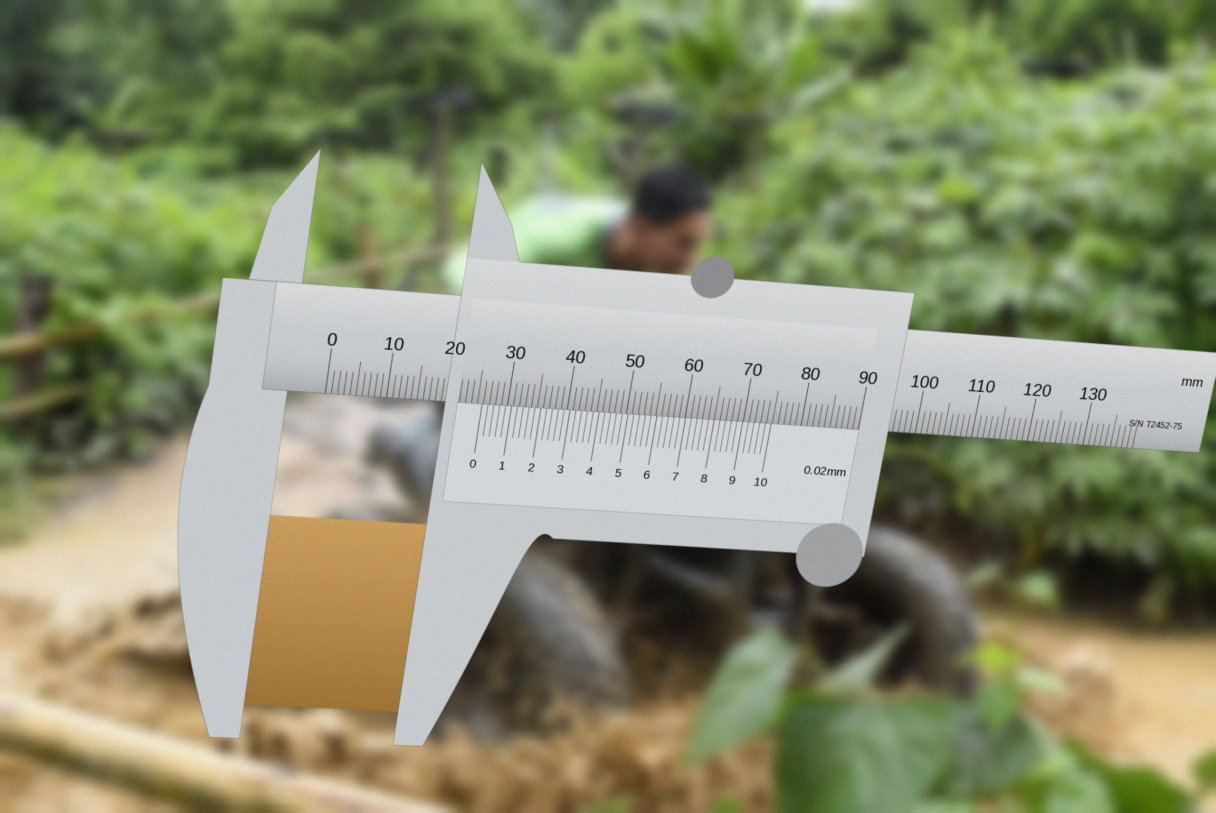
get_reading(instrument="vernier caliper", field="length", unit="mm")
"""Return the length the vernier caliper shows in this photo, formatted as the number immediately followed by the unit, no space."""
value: 25.8mm
